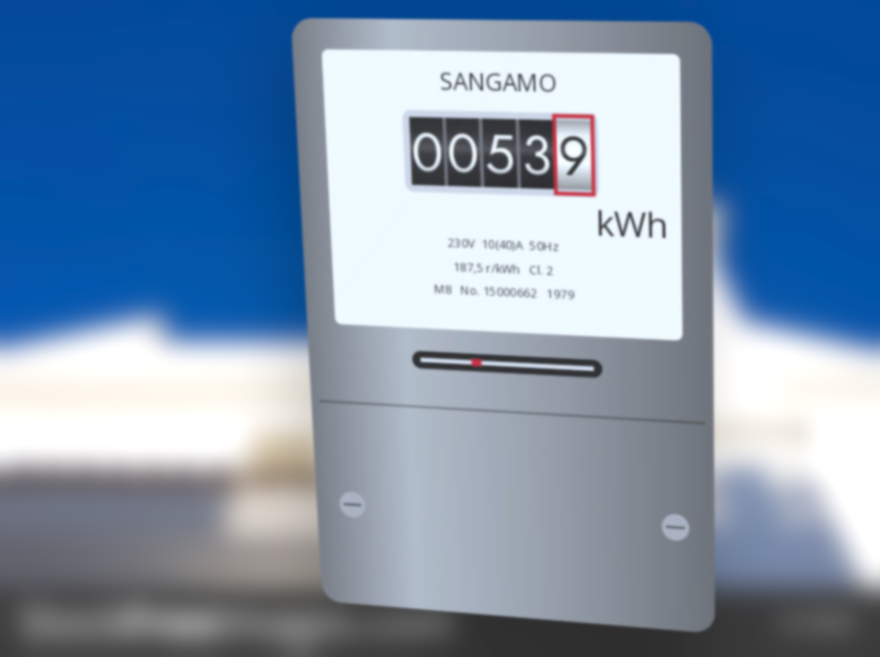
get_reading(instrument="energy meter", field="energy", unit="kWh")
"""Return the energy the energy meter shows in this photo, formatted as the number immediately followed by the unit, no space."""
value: 53.9kWh
